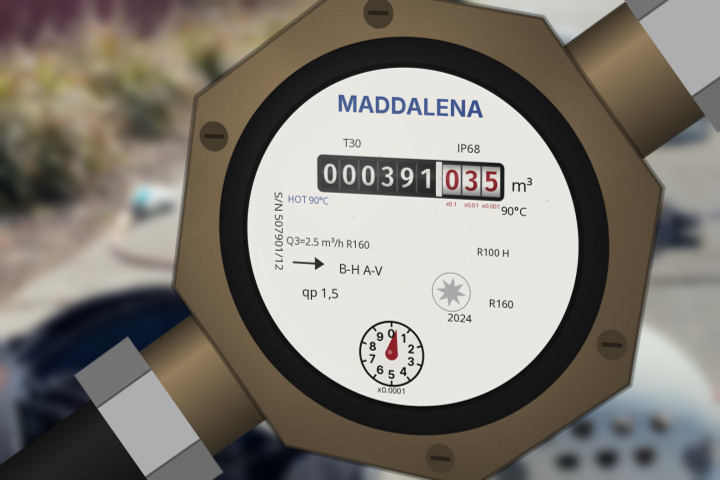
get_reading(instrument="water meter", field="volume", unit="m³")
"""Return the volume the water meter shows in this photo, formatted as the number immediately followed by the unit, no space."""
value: 391.0350m³
